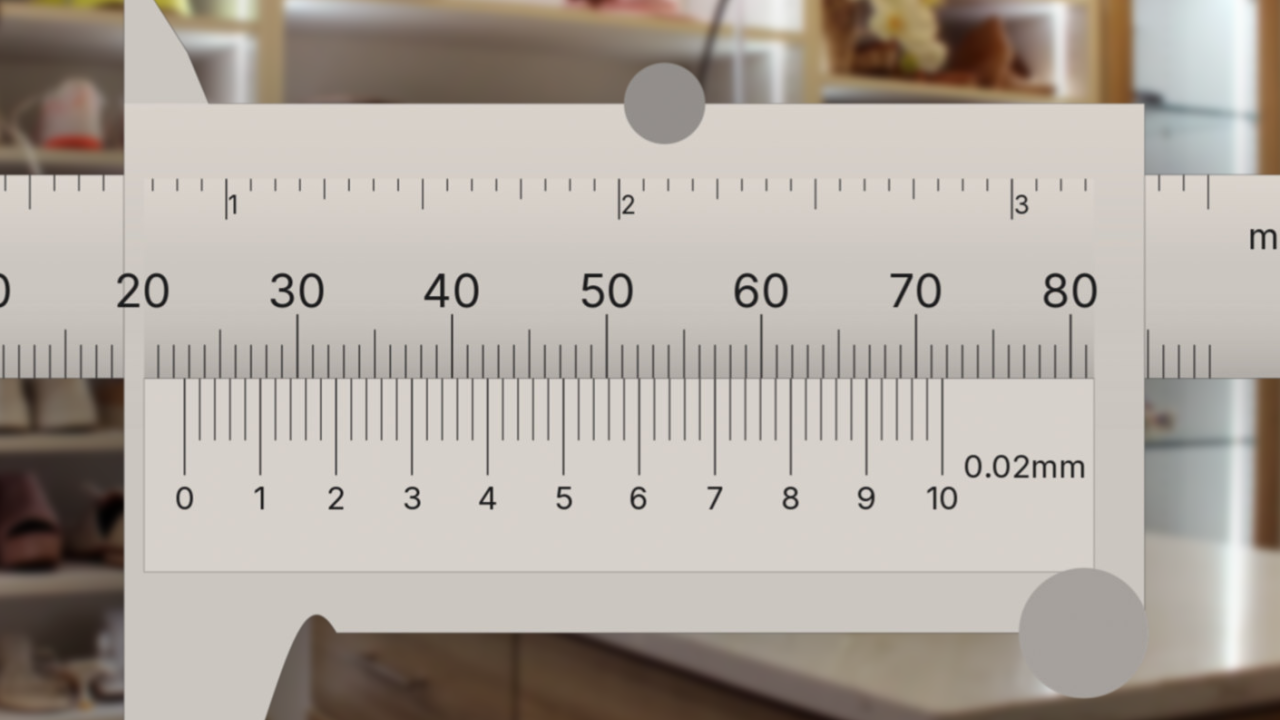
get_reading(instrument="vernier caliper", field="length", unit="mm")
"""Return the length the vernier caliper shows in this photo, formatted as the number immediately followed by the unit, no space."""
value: 22.7mm
